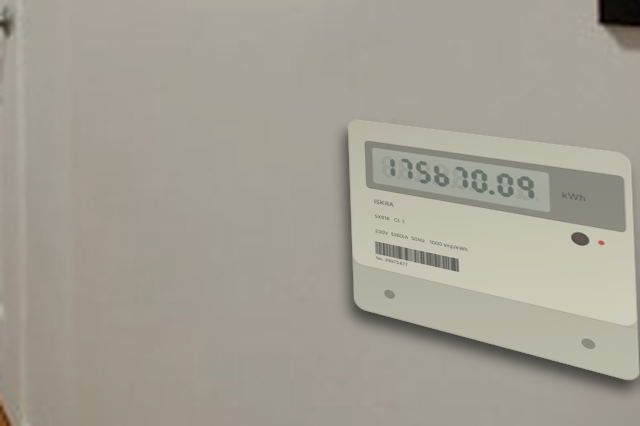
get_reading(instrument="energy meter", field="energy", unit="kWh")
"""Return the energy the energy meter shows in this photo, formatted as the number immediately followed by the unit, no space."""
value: 175670.09kWh
